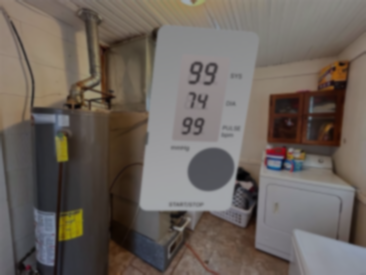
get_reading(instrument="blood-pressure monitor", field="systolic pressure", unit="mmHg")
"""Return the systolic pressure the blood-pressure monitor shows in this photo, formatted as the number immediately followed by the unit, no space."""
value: 99mmHg
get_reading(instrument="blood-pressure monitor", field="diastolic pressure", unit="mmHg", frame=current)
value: 74mmHg
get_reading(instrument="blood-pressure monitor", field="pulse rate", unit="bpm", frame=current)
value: 99bpm
